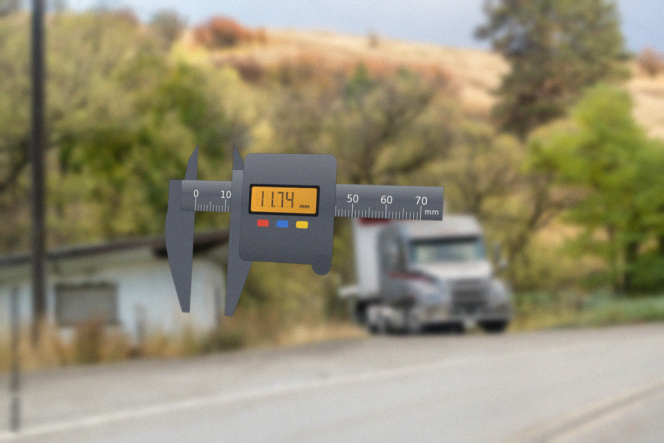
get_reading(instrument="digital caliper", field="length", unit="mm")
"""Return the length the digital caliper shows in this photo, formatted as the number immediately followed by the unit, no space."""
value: 11.74mm
